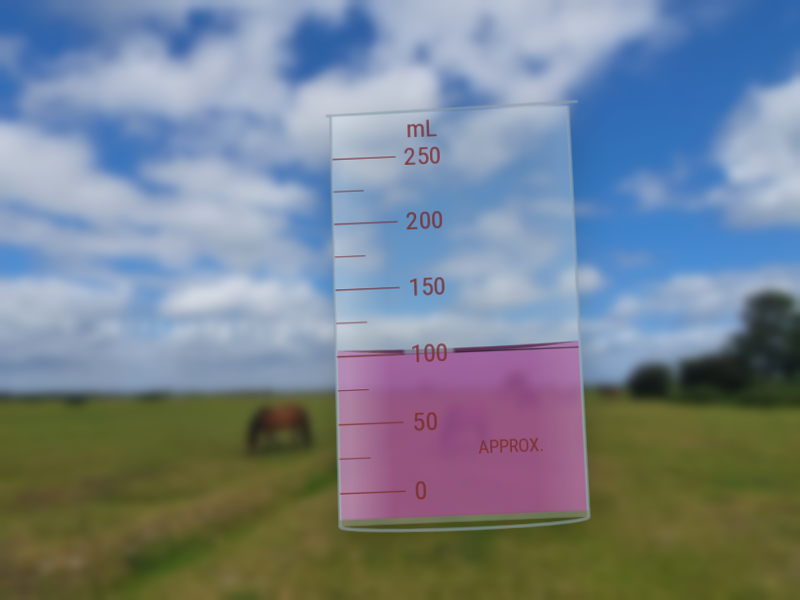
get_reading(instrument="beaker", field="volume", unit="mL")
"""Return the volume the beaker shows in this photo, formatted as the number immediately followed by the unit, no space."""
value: 100mL
